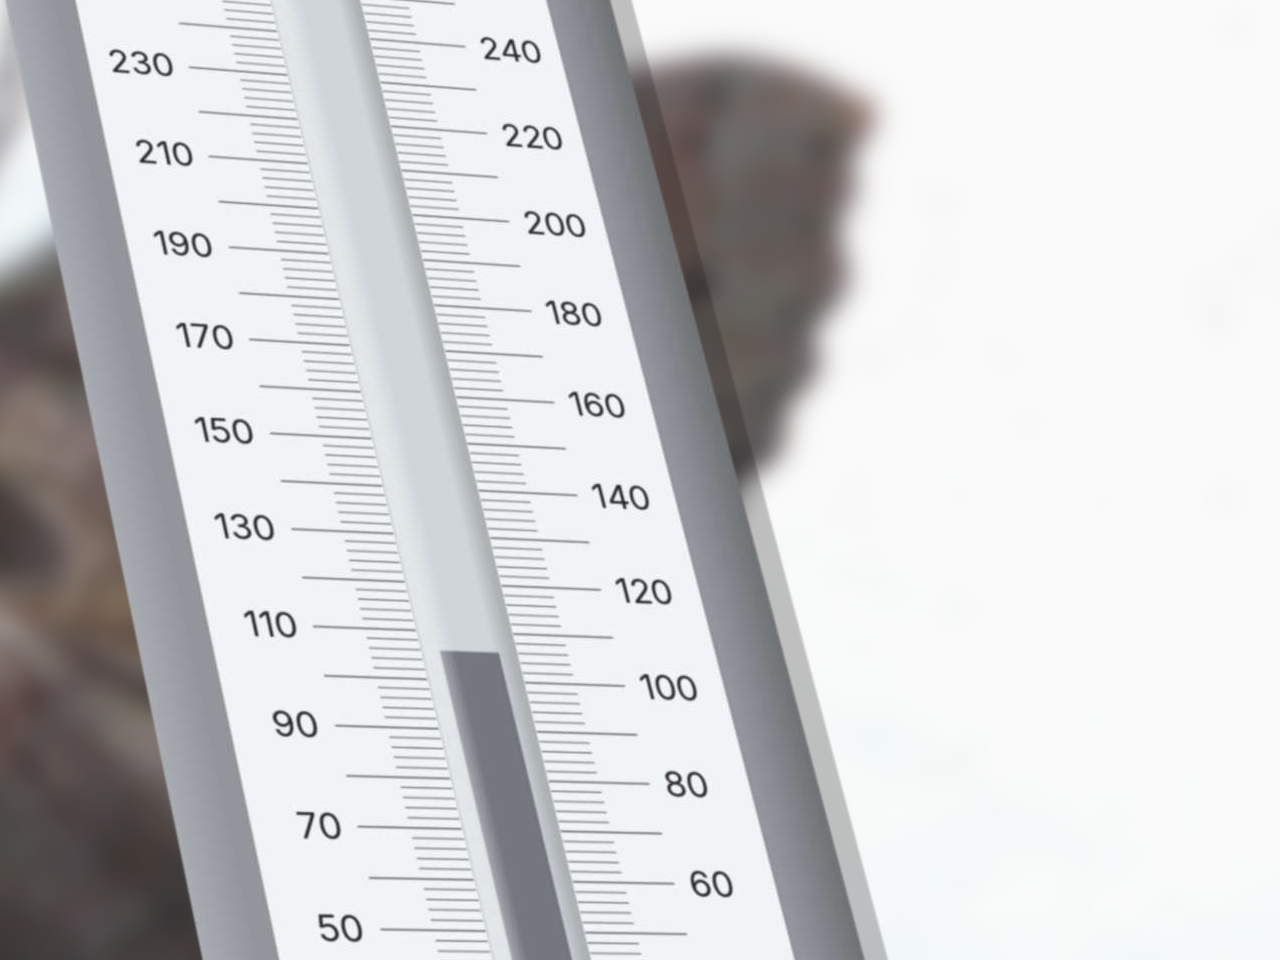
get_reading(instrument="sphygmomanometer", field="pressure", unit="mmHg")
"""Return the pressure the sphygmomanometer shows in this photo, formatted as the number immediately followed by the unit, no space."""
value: 106mmHg
